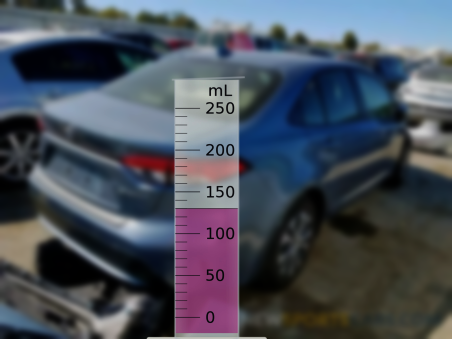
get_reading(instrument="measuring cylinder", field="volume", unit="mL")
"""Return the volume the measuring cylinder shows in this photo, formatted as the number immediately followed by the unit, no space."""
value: 130mL
